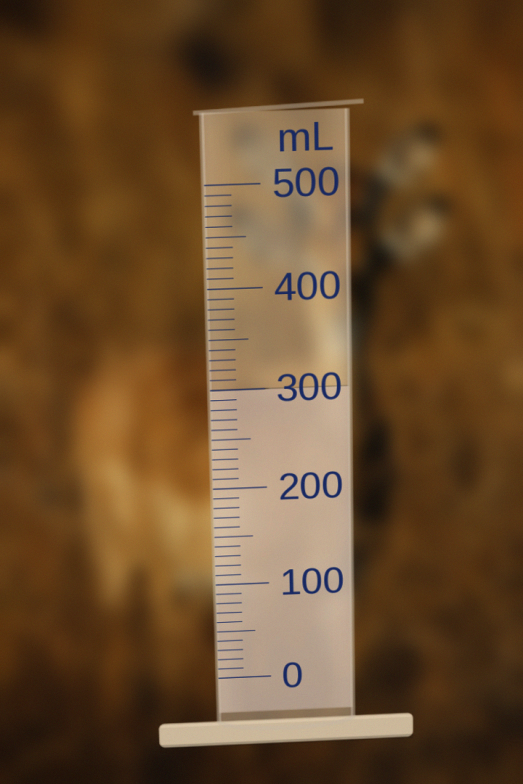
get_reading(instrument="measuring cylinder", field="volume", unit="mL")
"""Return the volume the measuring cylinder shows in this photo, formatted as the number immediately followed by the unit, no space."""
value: 300mL
